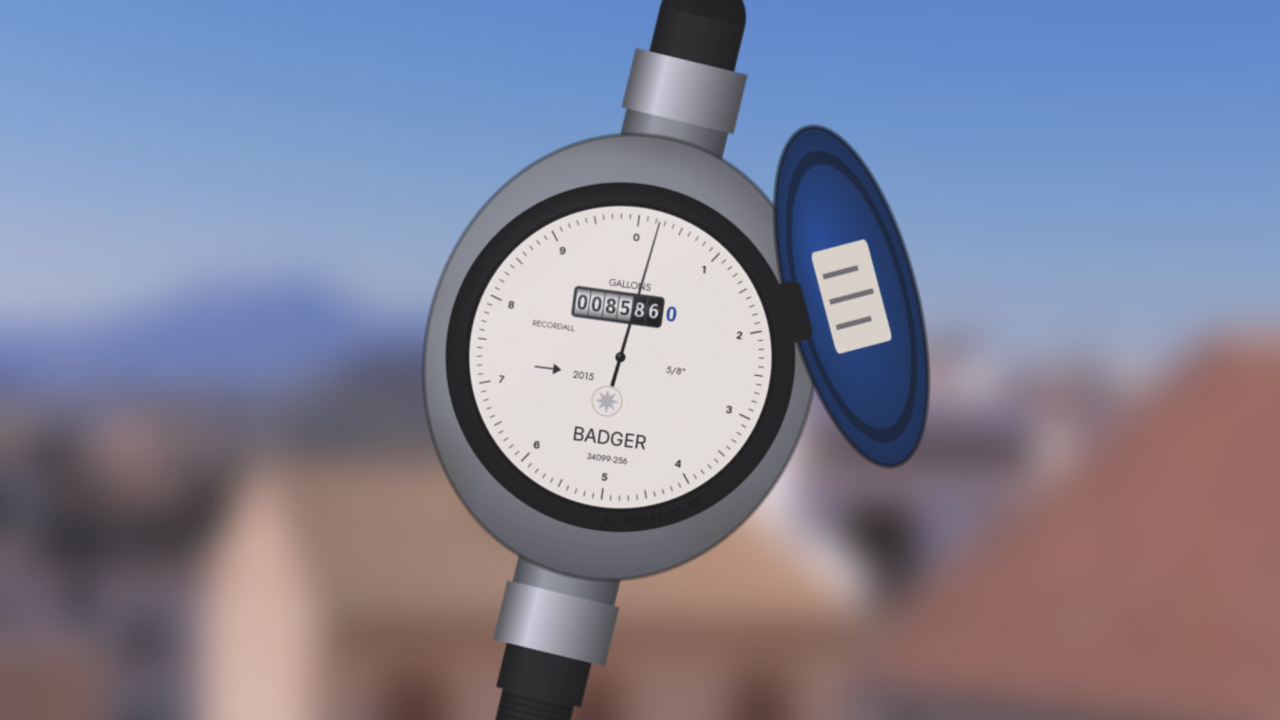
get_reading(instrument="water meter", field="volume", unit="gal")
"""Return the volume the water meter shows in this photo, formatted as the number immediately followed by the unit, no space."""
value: 85860.2gal
